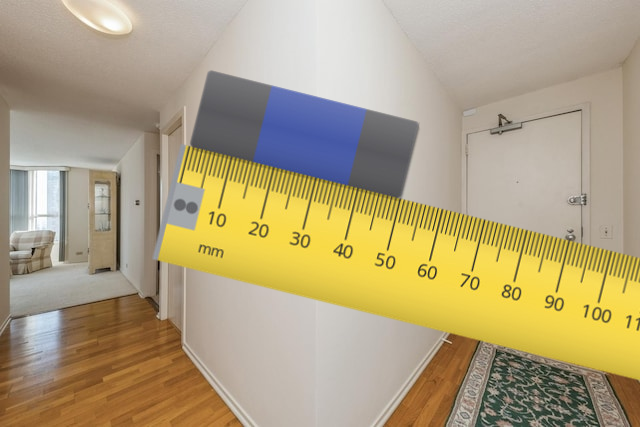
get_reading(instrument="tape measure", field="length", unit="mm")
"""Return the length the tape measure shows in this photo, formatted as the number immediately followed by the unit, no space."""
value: 50mm
